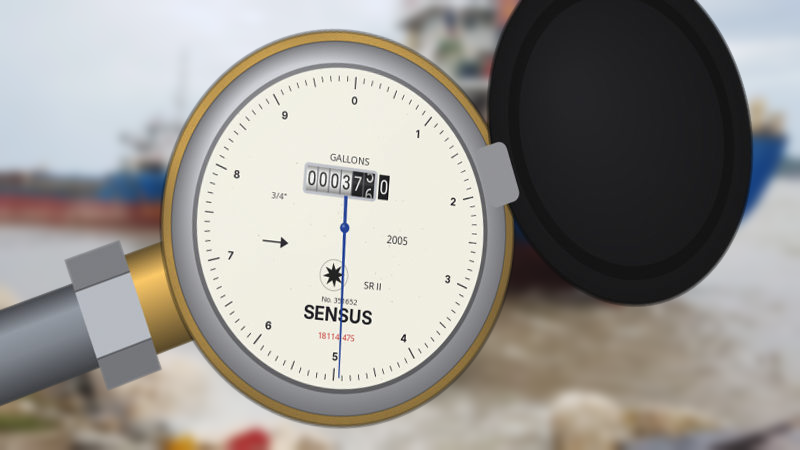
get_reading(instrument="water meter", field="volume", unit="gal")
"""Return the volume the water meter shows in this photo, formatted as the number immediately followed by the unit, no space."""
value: 3754.9gal
